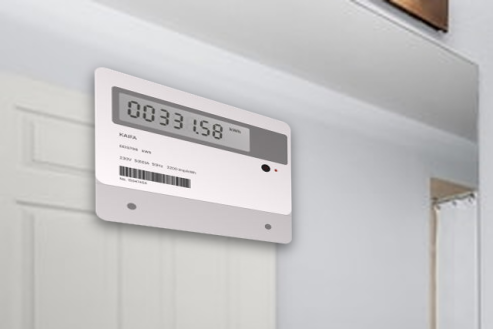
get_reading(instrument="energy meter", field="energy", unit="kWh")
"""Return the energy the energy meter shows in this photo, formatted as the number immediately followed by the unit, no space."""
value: 331.58kWh
